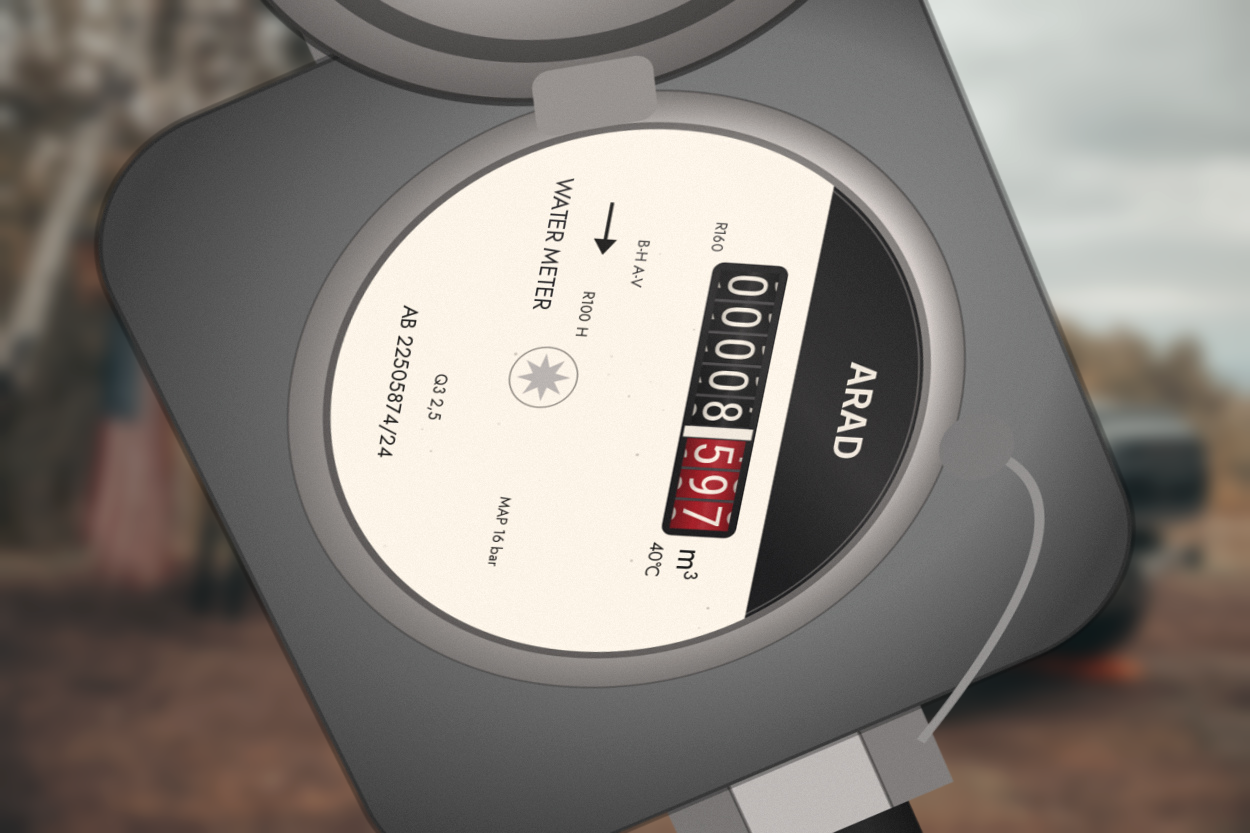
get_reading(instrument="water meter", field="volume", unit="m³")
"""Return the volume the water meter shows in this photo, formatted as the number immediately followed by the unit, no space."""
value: 8.597m³
